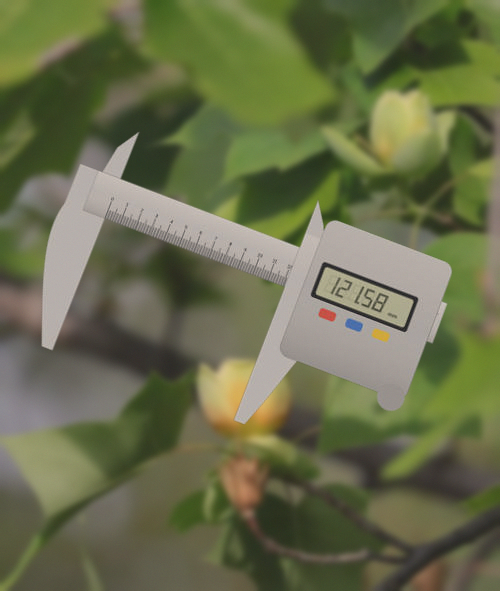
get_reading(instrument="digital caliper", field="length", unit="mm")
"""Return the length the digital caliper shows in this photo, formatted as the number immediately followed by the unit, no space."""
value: 121.58mm
